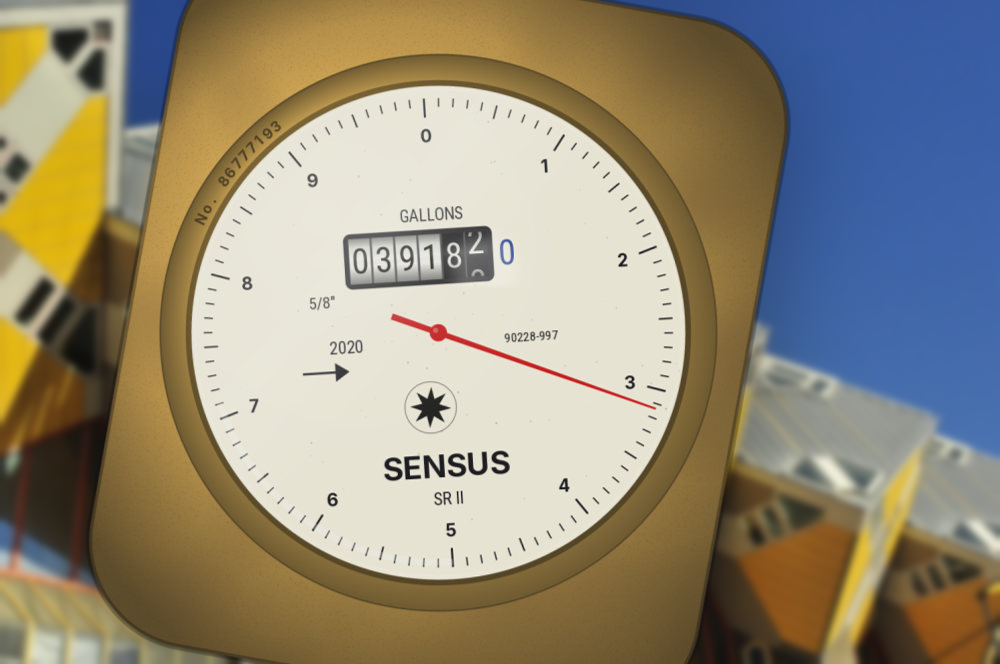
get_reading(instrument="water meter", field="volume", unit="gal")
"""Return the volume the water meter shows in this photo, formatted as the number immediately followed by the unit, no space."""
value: 391823.1gal
